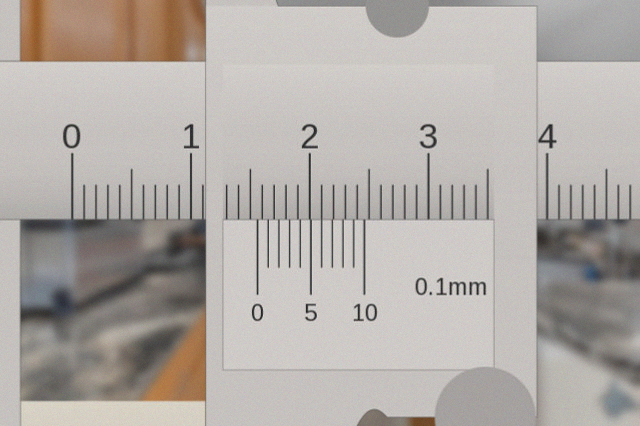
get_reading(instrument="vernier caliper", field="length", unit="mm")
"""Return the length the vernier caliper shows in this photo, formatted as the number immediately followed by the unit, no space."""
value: 15.6mm
